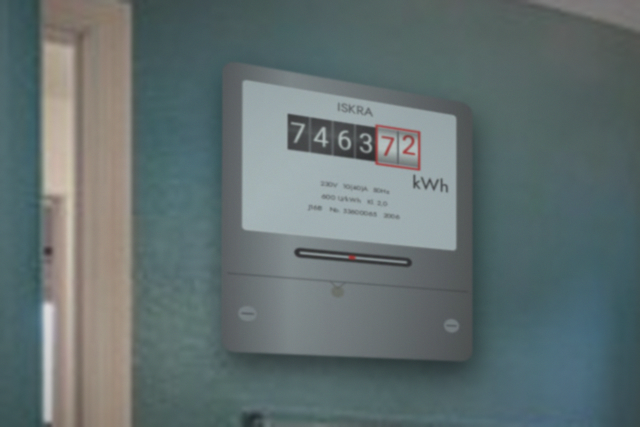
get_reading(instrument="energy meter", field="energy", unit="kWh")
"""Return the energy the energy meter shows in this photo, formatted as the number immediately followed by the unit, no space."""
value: 7463.72kWh
